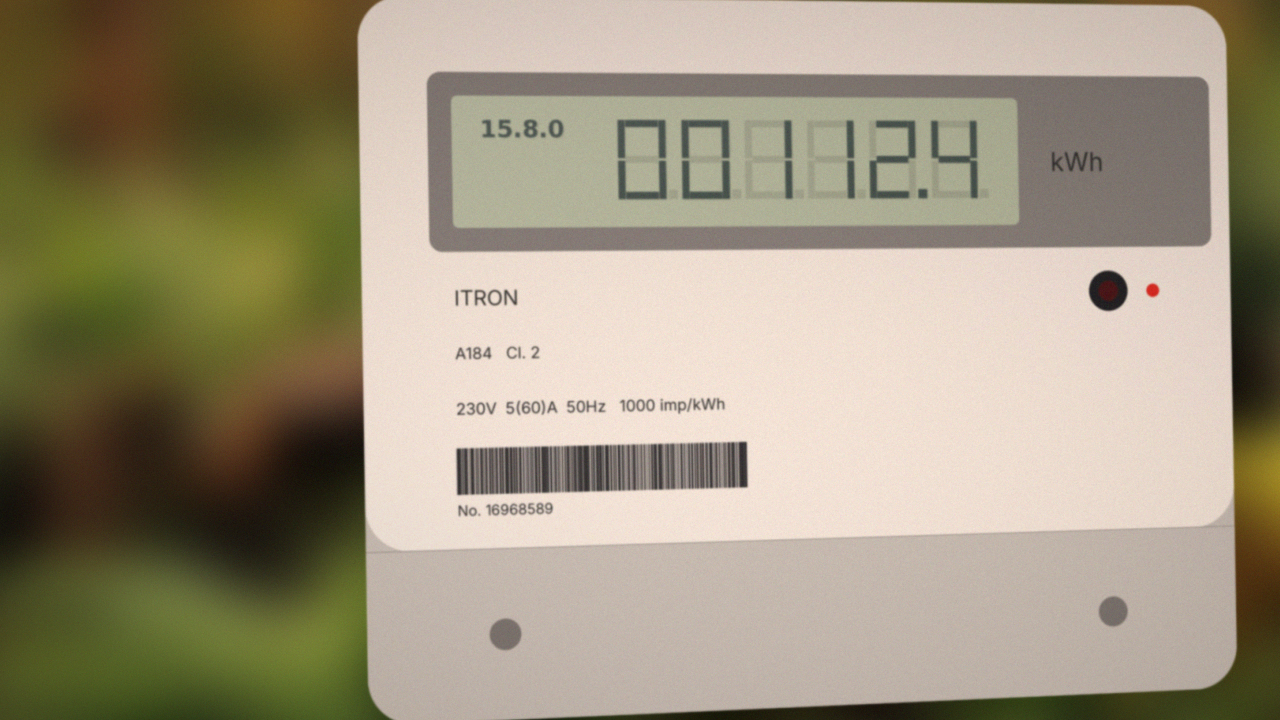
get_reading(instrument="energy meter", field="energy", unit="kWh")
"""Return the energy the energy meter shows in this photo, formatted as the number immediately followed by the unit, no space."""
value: 112.4kWh
